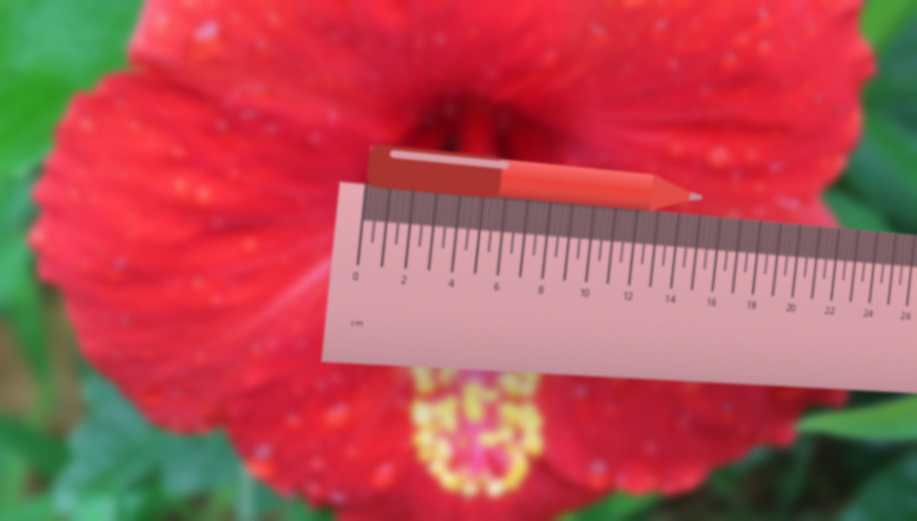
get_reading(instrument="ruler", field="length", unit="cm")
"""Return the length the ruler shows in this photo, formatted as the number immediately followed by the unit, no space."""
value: 15cm
